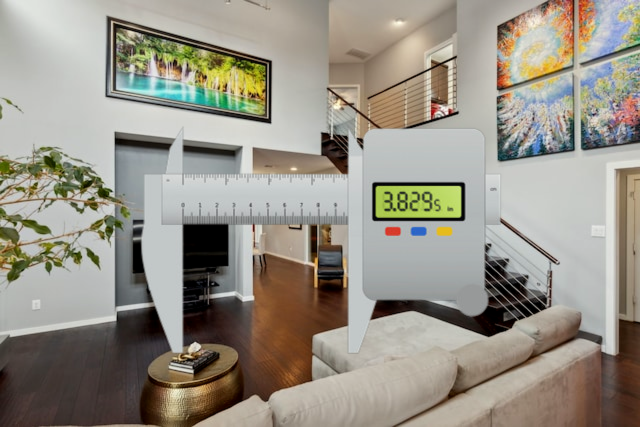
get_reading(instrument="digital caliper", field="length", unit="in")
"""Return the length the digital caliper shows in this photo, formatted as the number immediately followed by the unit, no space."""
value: 3.8295in
